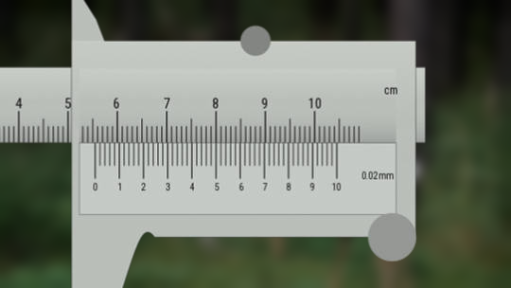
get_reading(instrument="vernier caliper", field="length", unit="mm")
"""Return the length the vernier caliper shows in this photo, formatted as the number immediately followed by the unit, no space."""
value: 55.5mm
